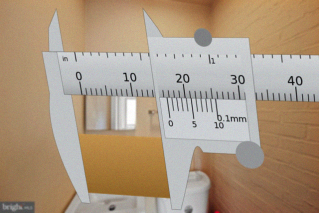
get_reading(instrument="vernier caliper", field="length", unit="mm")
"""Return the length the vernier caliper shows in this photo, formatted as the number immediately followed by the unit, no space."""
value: 16.6mm
